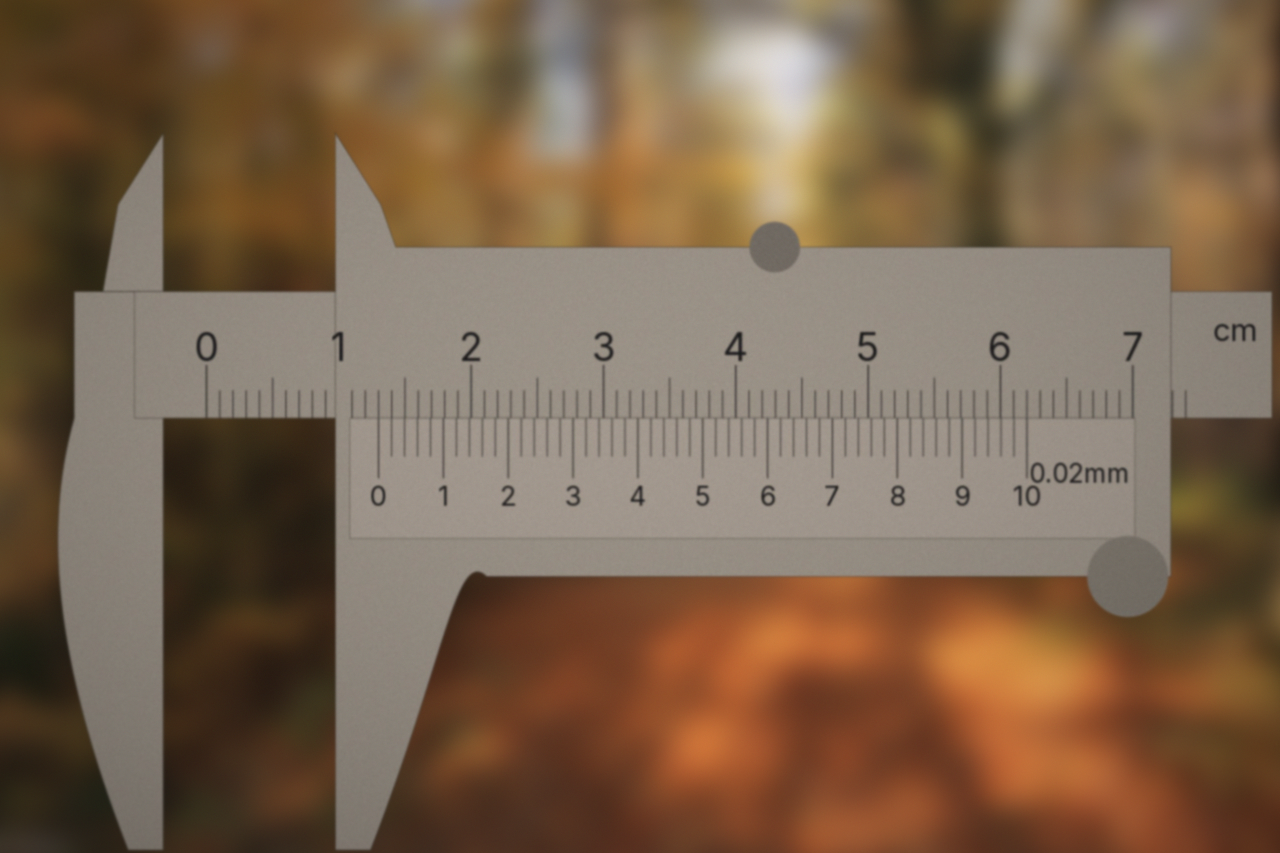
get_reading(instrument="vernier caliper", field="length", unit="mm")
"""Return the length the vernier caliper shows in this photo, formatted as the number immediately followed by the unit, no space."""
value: 13.0mm
